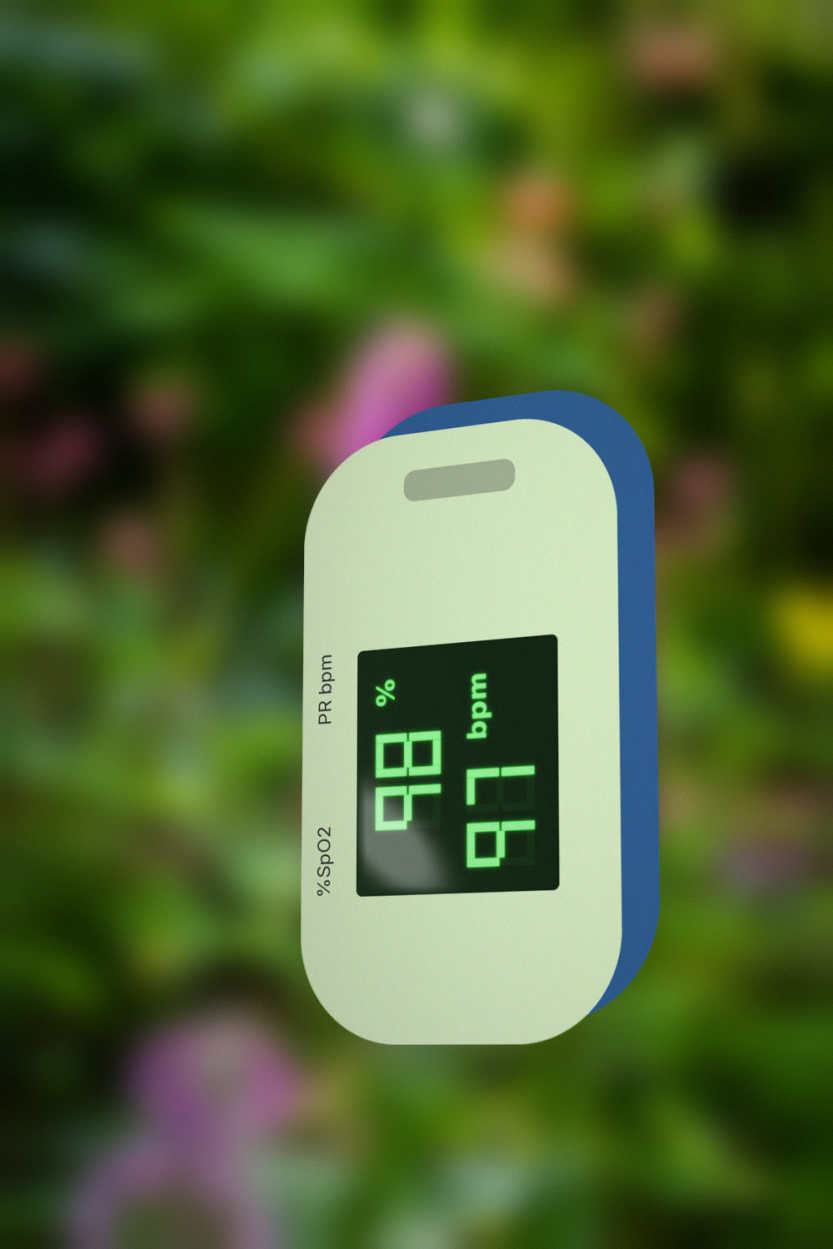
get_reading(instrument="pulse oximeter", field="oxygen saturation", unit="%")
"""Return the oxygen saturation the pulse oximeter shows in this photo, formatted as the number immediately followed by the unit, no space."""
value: 98%
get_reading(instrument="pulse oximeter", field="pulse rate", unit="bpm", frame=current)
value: 97bpm
